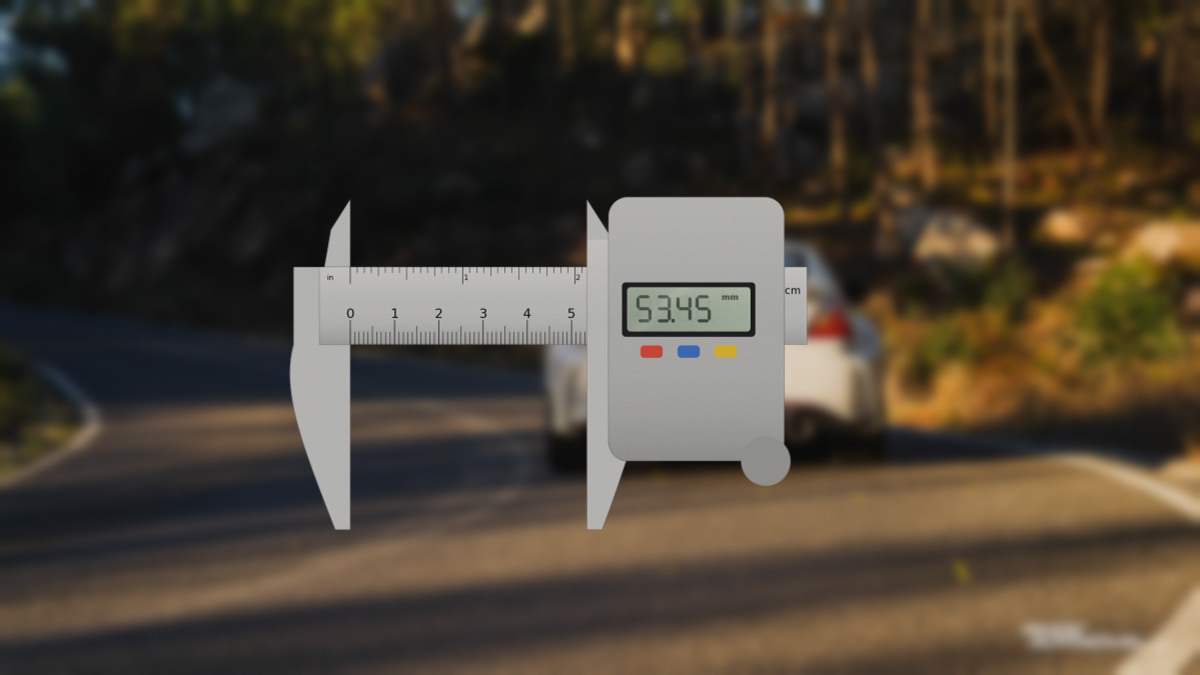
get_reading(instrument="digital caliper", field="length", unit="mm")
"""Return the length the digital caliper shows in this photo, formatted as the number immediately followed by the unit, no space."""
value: 53.45mm
